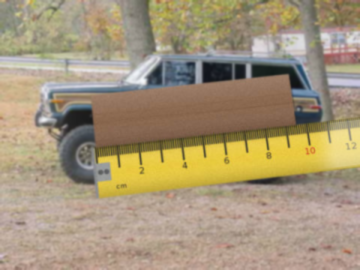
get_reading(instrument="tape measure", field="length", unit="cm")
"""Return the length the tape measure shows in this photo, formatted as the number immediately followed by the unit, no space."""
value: 9.5cm
